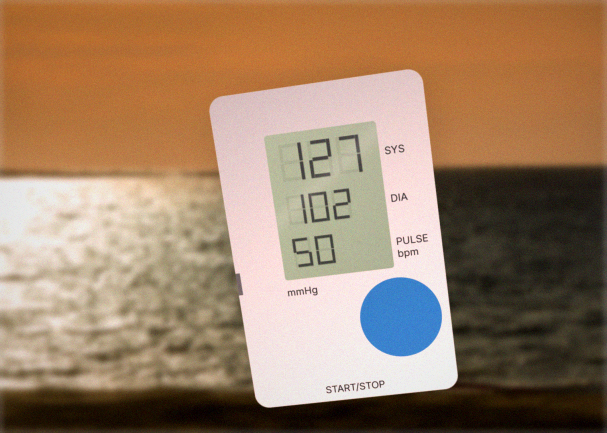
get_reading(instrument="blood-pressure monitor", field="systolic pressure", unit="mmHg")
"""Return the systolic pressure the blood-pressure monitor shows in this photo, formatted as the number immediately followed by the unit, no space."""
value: 127mmHg
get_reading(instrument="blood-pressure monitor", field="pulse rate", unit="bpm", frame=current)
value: 50bpm
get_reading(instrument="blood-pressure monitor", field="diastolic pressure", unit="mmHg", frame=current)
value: 102mmHg
